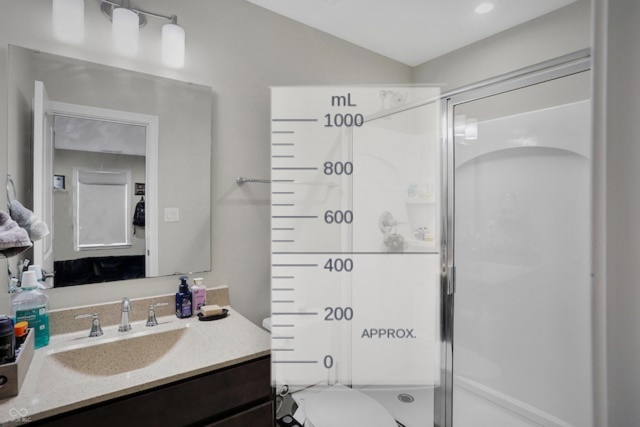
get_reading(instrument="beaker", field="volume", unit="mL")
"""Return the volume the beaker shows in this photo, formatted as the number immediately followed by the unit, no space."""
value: 450mL
